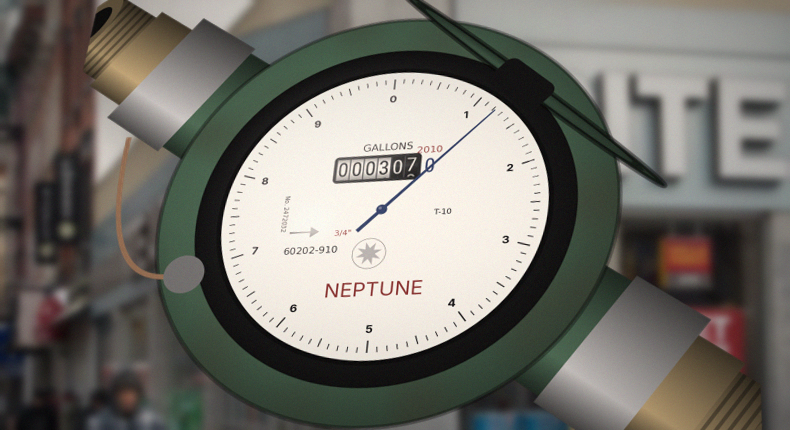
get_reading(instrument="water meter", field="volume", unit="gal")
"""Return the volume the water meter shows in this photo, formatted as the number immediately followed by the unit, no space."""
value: 3071.2gal
